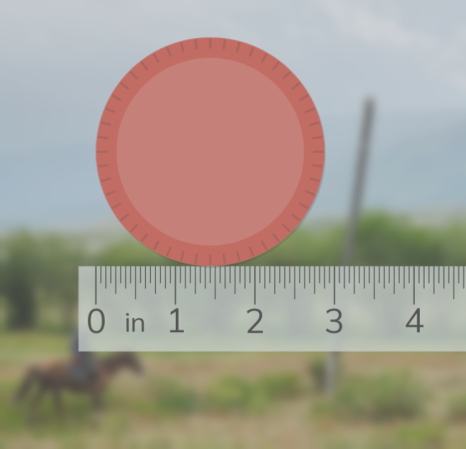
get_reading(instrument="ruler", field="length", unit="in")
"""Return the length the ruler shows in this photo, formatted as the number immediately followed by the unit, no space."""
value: 2.875in
